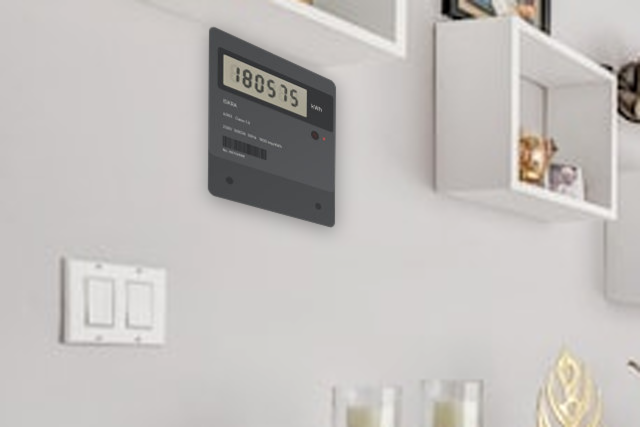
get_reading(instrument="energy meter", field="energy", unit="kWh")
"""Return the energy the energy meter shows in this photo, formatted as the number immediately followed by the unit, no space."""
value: 180575kWh
